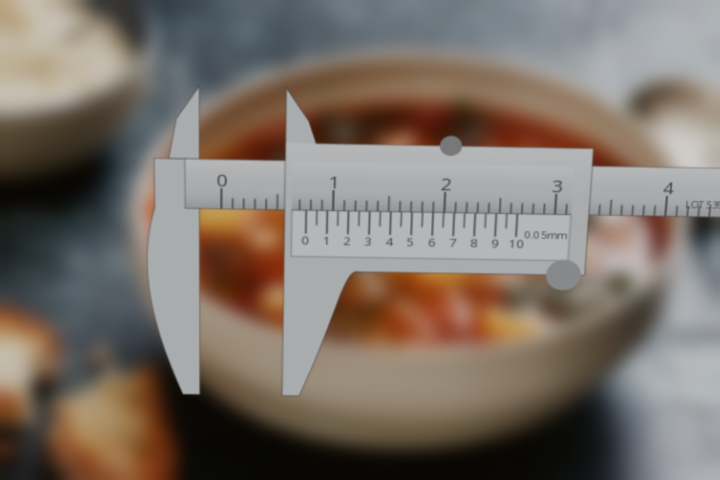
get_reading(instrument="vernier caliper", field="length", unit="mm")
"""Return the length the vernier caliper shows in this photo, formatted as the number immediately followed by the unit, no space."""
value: 7.6mm
